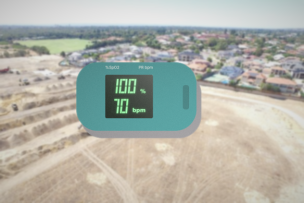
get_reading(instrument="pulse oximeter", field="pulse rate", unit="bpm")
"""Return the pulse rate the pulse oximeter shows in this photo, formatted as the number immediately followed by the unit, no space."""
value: 70bpm
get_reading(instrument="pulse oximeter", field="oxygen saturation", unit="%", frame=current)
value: 100%
